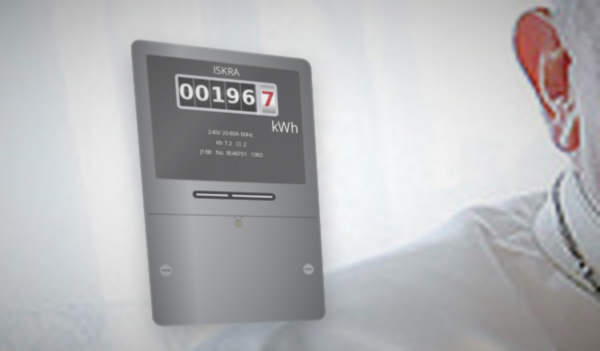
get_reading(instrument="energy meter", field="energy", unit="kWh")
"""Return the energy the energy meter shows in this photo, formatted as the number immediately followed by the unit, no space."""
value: 196.7kWh
